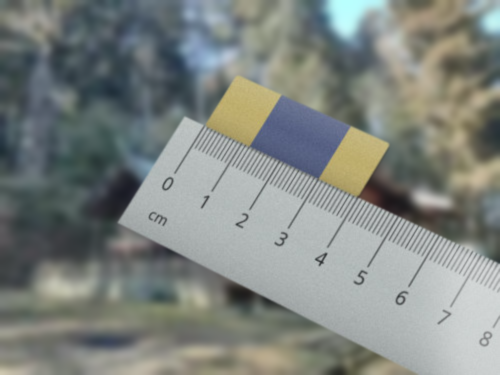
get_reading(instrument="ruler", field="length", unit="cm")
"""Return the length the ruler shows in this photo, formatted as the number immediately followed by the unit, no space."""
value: 4cm
